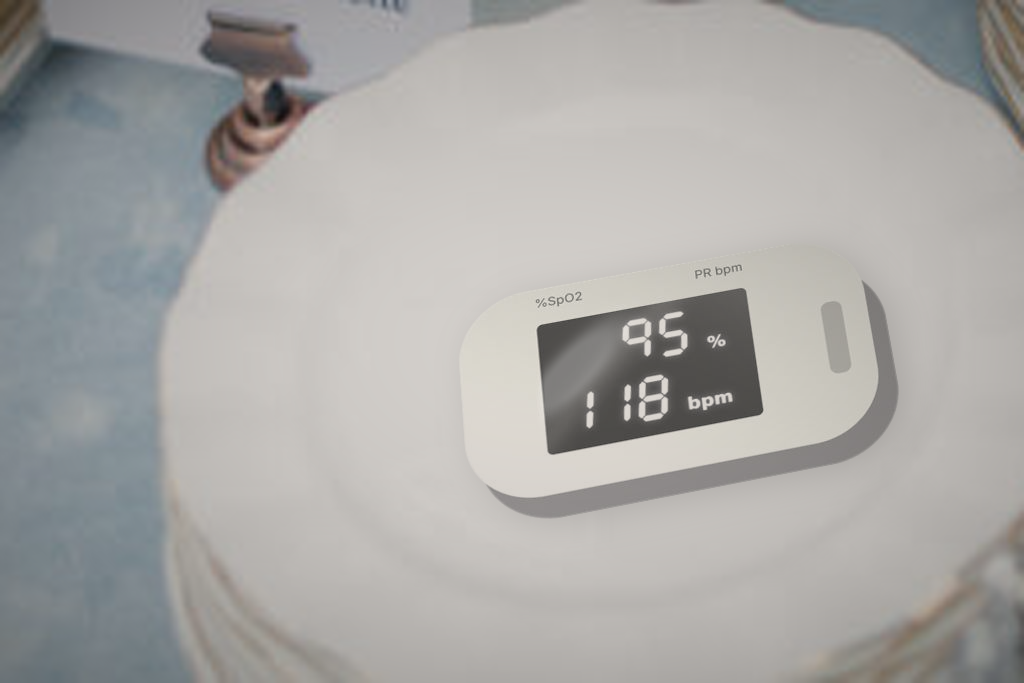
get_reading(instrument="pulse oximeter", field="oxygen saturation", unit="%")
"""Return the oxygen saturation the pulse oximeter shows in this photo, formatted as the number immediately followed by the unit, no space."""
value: 95%
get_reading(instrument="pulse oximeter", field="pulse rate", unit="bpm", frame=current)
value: 118bpm
